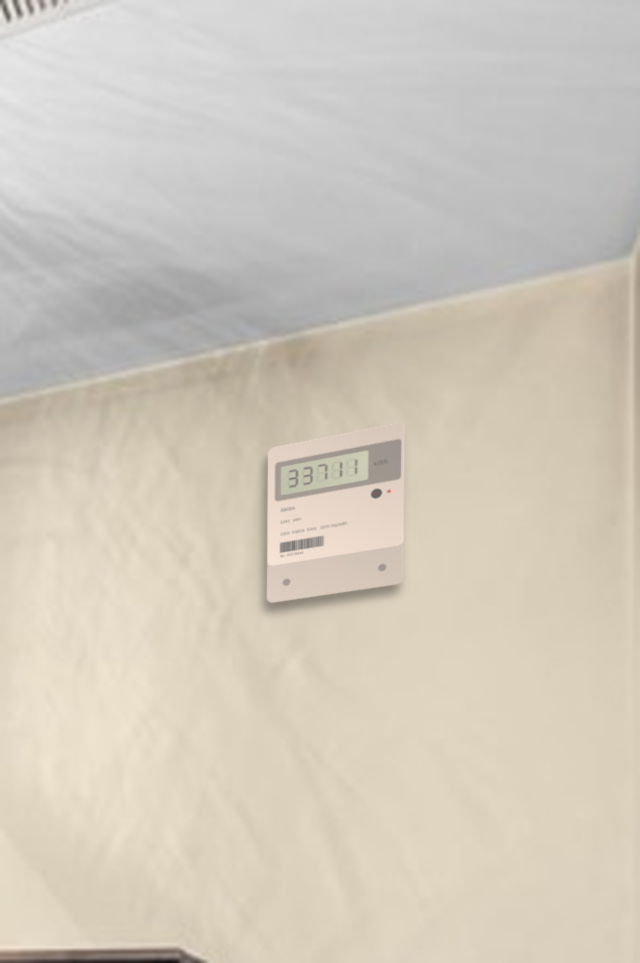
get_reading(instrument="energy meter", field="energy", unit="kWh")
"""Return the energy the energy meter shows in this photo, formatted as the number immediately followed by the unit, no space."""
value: 33711kWh
